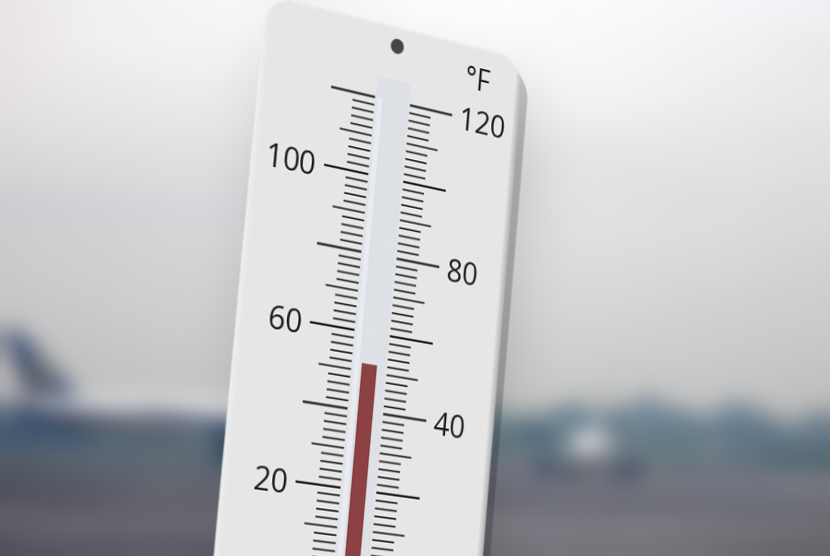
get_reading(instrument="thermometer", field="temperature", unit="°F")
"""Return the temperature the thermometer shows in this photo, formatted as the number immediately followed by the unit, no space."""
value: 52°F
